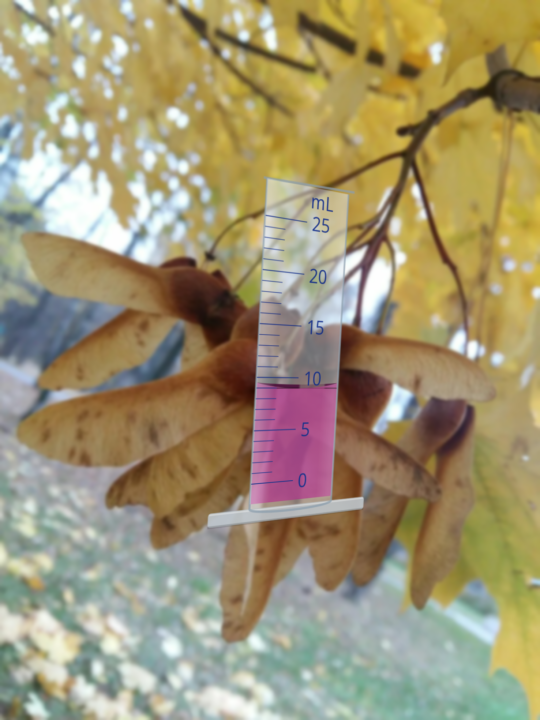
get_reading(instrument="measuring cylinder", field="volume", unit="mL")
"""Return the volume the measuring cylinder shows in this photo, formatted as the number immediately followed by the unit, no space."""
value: 9mL
